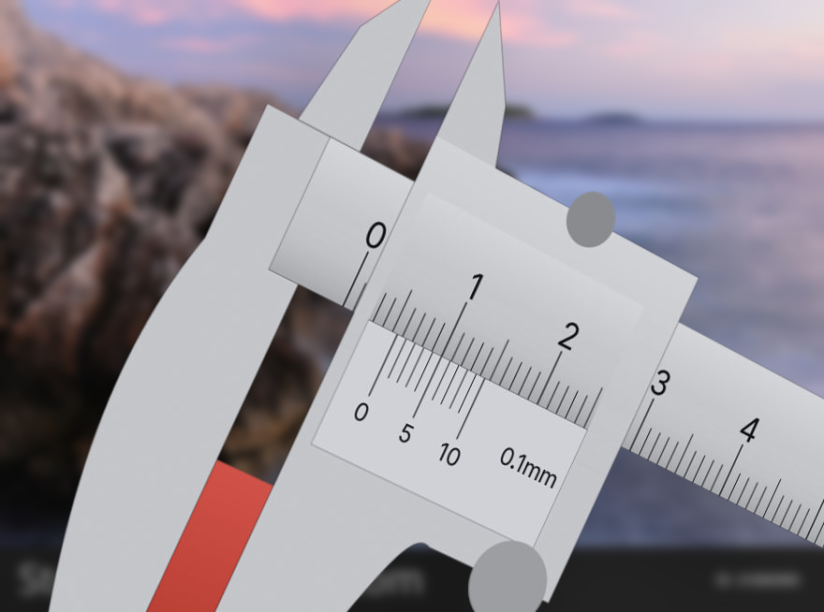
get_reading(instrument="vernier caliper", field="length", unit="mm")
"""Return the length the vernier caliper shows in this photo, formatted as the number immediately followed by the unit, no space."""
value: 5.5mm
